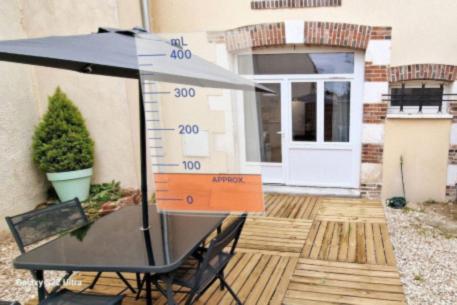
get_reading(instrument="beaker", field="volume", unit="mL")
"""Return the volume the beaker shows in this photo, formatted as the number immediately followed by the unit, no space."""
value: 75mL
